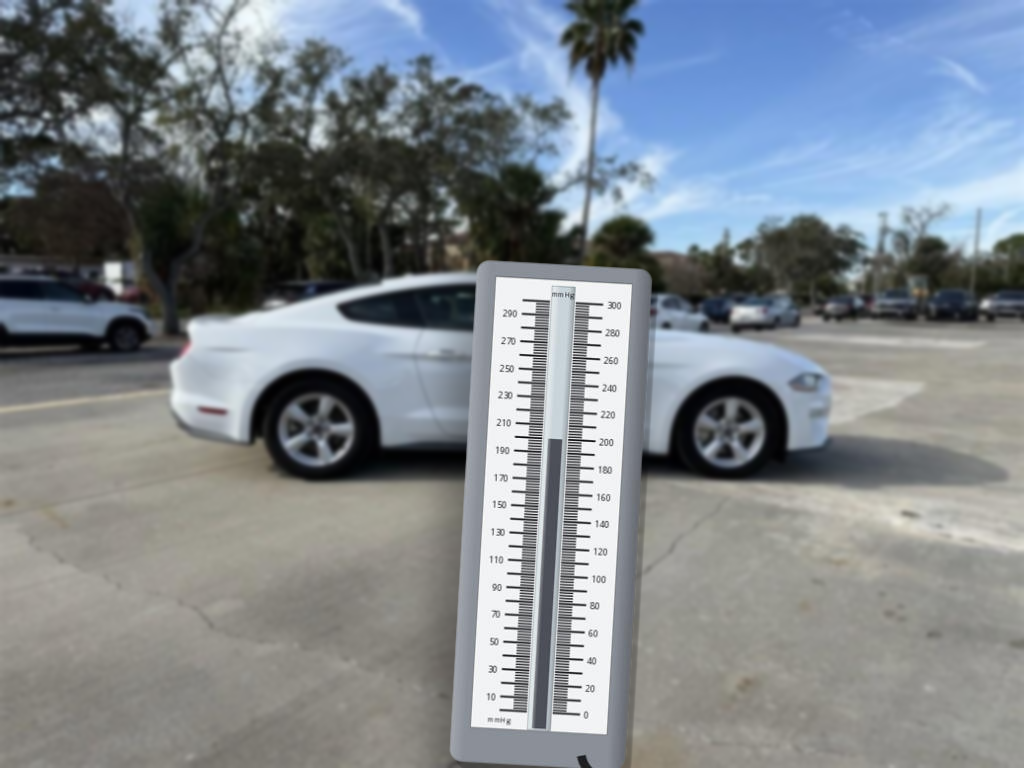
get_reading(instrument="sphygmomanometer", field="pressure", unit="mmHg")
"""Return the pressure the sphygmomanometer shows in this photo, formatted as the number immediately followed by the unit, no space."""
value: 200mmHg
